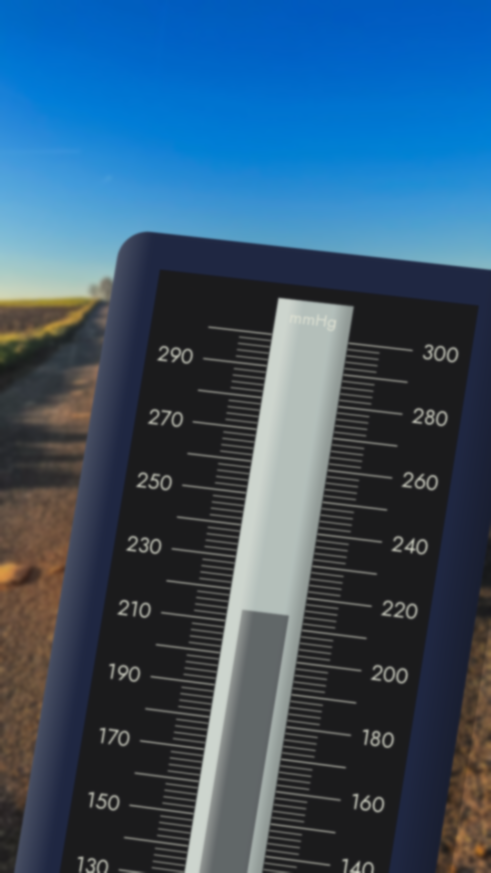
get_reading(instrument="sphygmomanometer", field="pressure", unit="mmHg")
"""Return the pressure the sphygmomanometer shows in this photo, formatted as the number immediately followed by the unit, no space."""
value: 214mmHg
